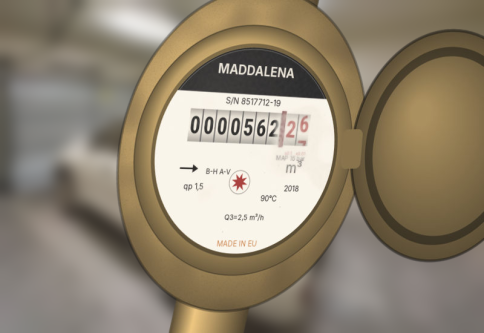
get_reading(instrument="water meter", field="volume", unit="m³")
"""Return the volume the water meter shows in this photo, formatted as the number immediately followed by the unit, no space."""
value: 562.26m³
